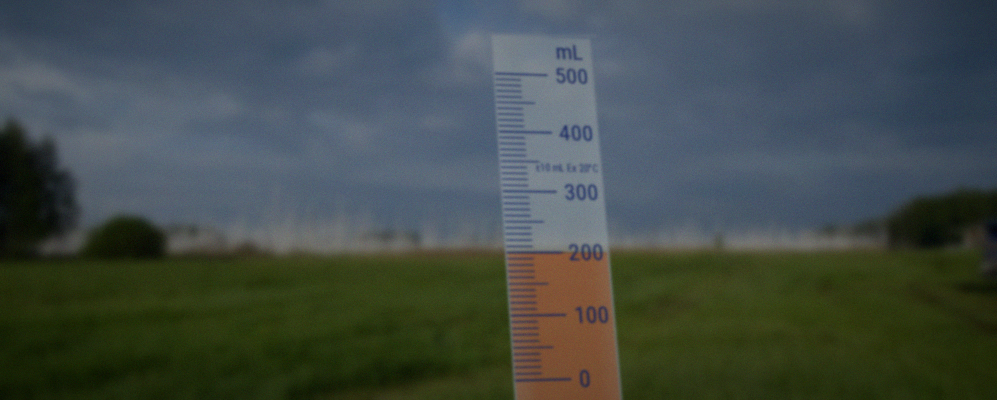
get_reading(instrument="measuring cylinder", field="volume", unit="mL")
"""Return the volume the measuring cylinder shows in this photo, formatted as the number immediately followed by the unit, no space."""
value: 200mL
